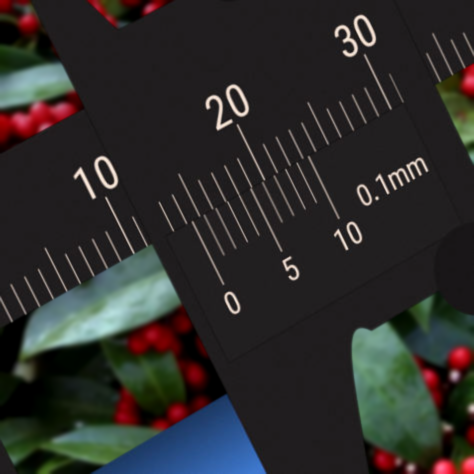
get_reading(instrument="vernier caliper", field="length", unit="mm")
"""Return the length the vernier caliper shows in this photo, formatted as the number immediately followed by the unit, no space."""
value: 14.4mm
